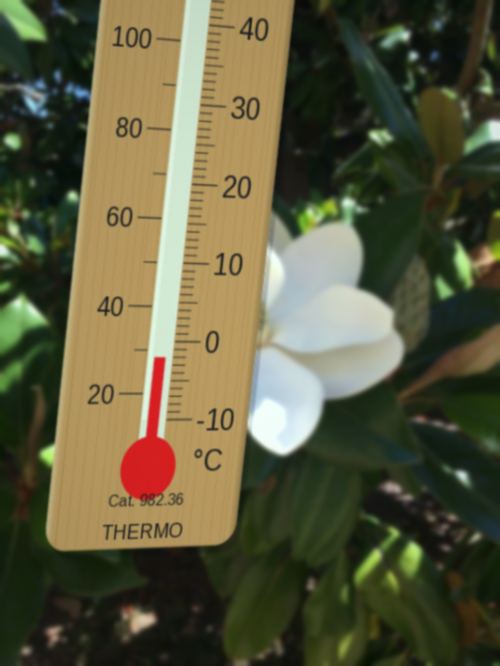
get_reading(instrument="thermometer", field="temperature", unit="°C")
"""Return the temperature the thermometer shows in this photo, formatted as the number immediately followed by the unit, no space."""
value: -2°C
